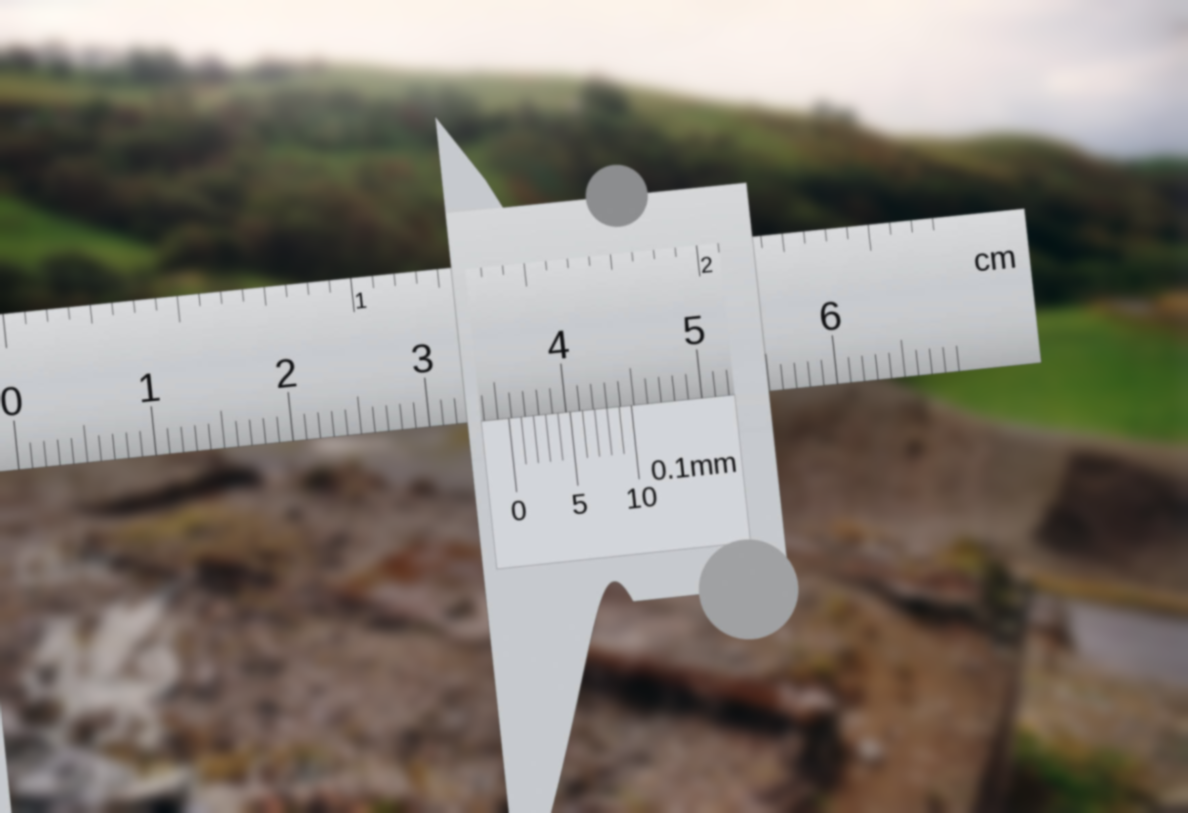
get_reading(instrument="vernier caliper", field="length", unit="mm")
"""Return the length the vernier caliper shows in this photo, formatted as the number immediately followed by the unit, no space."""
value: 35.8mm
